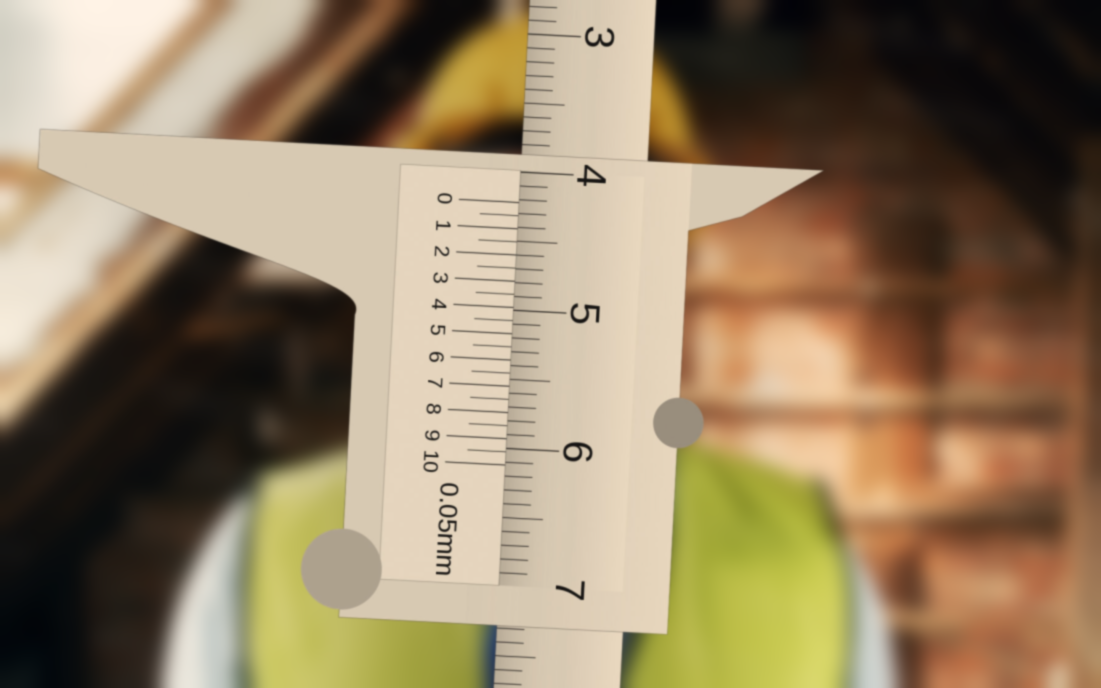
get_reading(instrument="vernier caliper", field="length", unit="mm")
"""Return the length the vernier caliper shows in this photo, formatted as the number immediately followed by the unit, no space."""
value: 42.2mm
